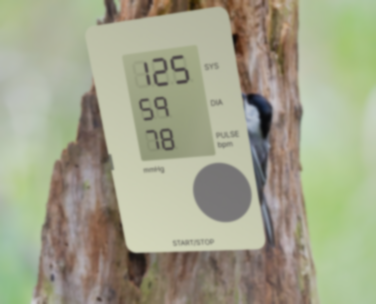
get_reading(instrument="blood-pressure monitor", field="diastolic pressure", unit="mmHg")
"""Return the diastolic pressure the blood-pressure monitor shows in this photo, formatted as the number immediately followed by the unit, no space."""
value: 59mmHg
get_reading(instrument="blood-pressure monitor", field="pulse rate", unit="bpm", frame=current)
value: 78bpm
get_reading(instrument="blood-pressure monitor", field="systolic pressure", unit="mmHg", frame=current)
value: 125mmHg
